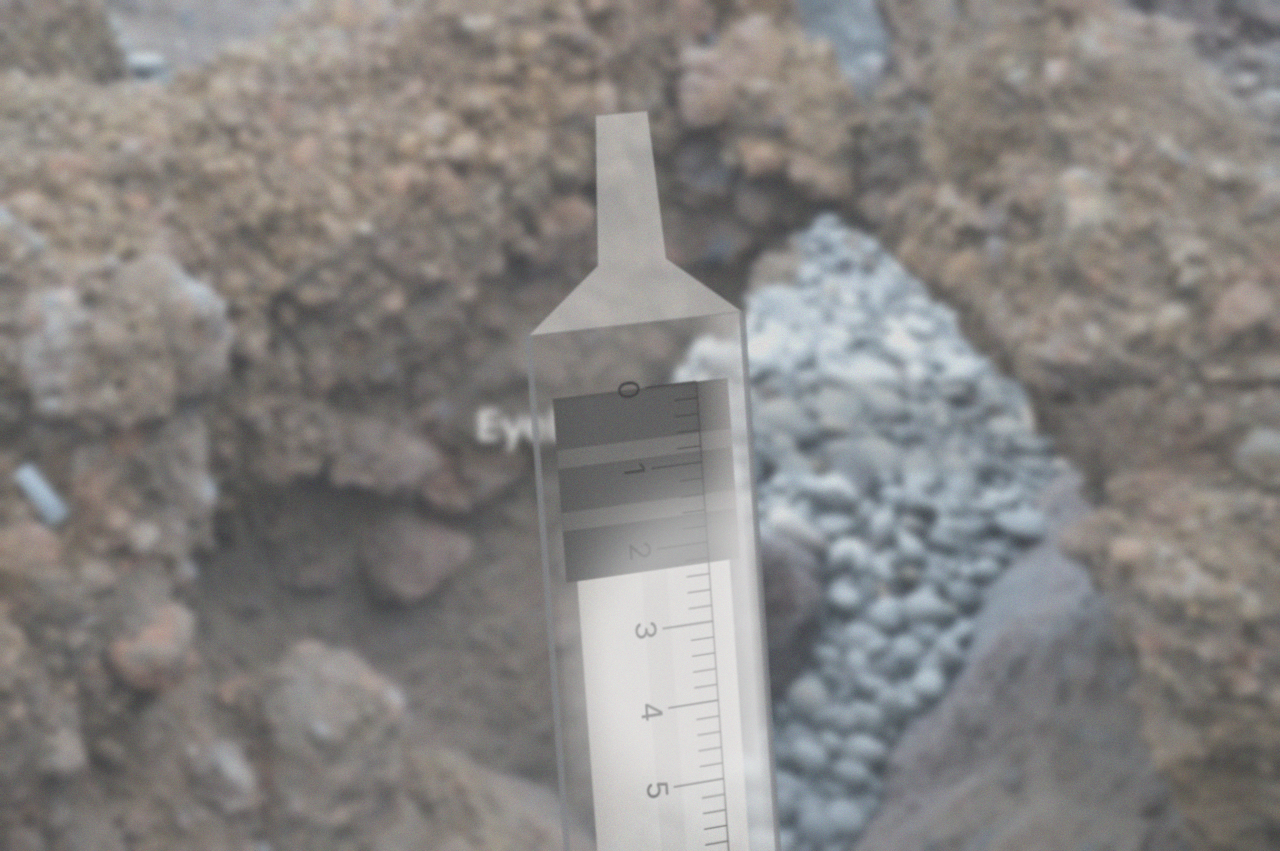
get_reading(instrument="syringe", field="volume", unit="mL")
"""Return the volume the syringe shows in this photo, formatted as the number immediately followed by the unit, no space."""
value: 0mL
